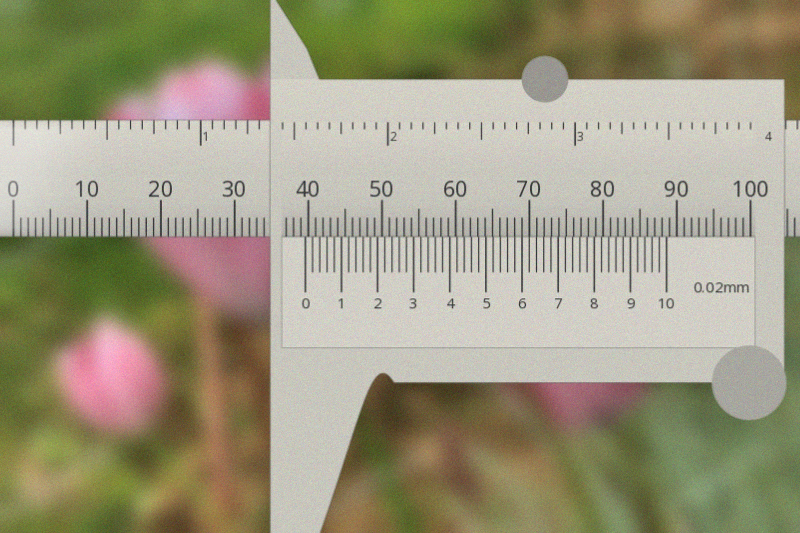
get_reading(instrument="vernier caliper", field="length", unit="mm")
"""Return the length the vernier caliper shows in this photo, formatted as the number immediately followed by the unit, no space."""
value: 39.6mm
